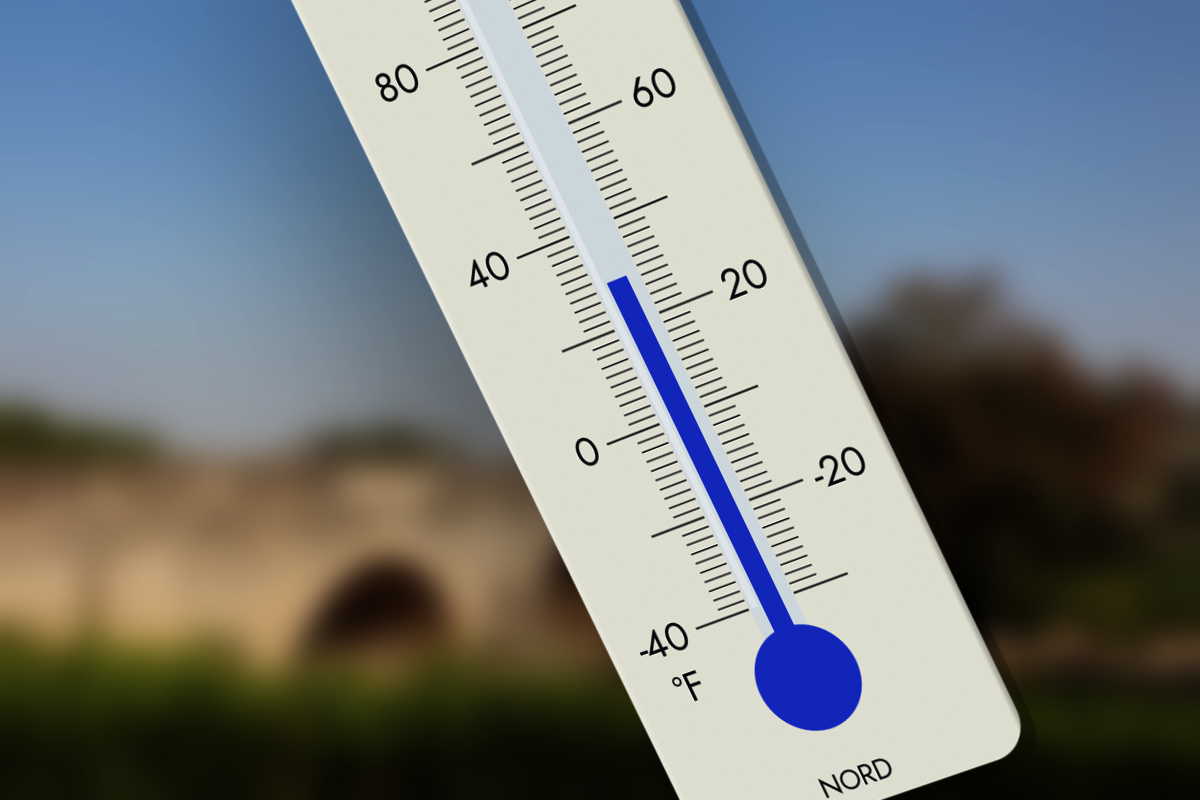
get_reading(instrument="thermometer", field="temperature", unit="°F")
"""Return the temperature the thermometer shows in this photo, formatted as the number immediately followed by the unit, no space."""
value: 29°F
